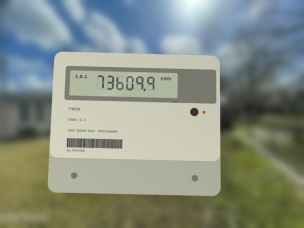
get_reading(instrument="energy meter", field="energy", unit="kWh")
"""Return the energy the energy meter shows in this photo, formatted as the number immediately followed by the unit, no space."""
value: 73609.9kWh
